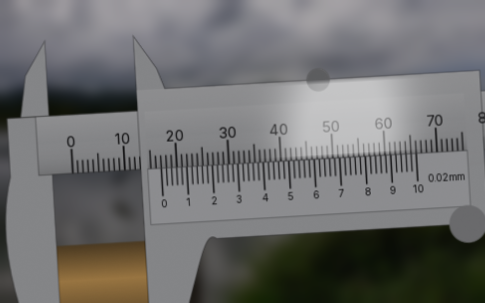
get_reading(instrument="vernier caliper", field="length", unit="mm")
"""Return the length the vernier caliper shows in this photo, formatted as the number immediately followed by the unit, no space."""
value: 17.0mm
